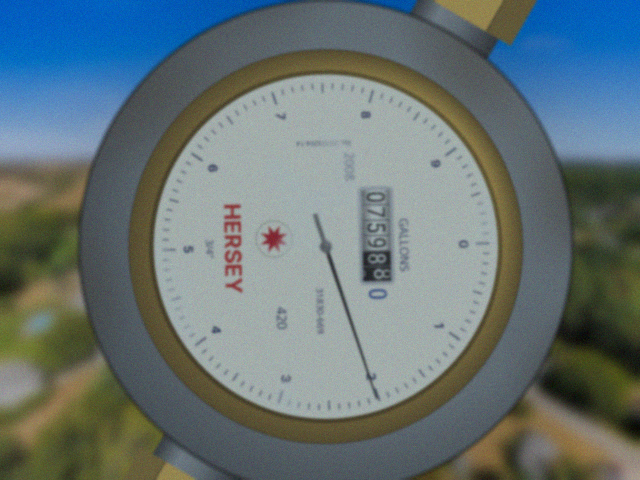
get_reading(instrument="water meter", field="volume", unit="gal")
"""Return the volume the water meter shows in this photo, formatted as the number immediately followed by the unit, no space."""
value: 759882.0gal
